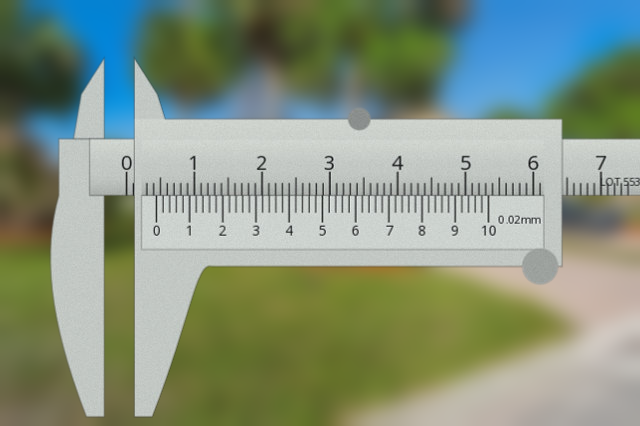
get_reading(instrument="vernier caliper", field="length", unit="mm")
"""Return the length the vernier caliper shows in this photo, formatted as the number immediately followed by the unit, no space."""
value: 4.4mm
